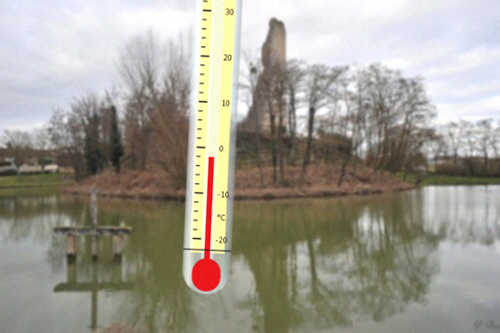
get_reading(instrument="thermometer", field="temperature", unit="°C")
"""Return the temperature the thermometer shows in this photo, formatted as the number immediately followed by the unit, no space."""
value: -2°C
